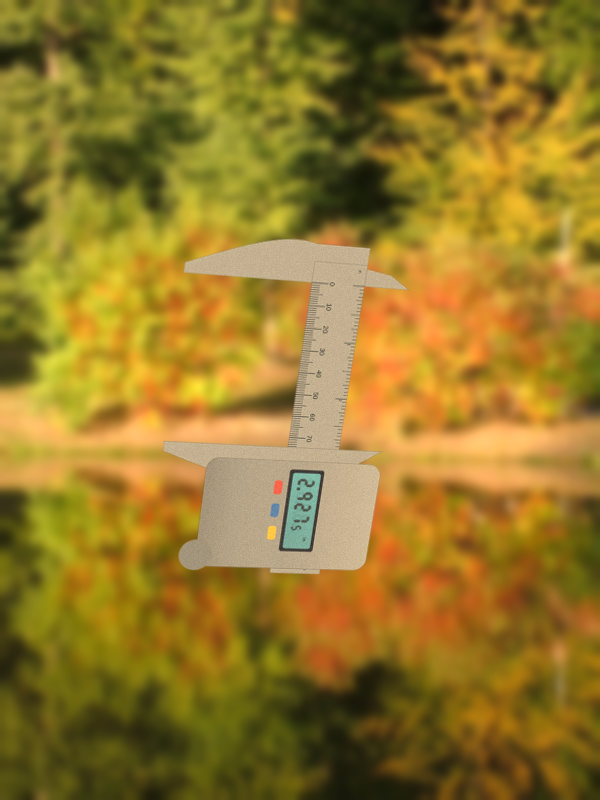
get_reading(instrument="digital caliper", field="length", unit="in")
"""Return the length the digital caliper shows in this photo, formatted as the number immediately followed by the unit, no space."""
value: 2.9275in
